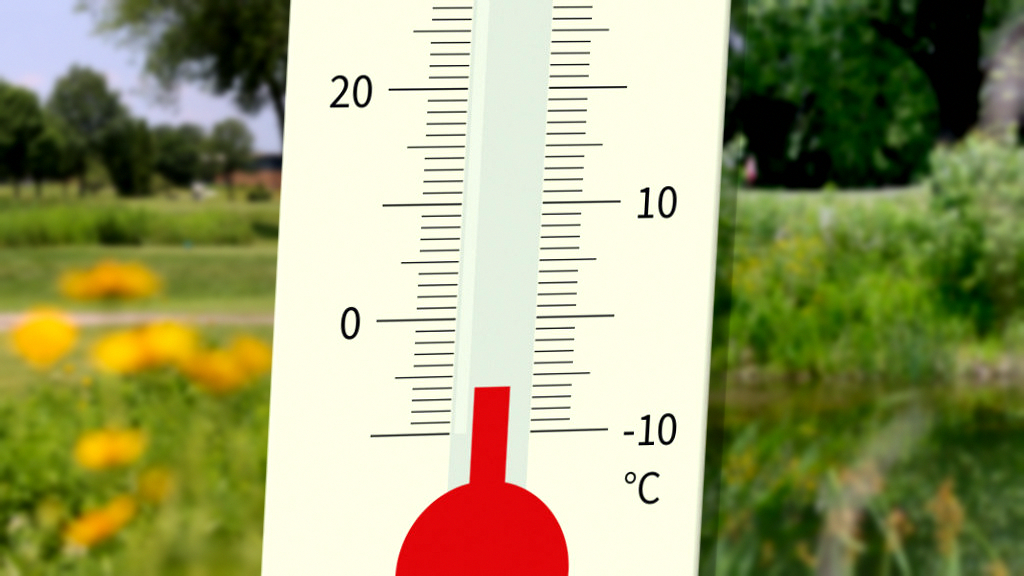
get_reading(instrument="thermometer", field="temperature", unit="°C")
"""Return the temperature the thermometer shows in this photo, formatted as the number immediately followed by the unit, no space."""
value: -6°C
